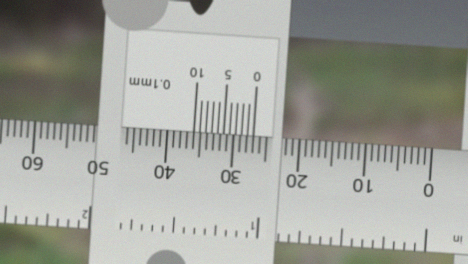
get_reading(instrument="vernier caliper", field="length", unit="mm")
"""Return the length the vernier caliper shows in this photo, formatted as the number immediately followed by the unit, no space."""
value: 27.0mm
